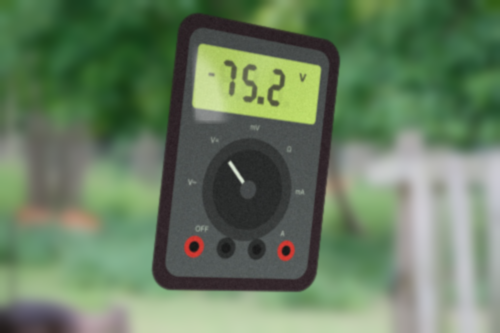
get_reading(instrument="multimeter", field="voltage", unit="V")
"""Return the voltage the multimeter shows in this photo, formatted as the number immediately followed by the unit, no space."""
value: -75.2V
